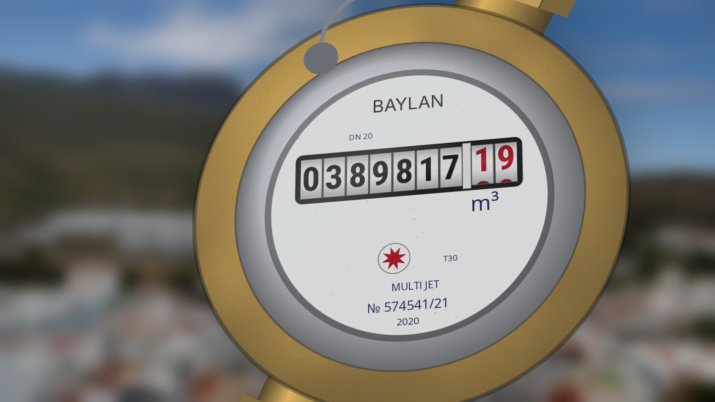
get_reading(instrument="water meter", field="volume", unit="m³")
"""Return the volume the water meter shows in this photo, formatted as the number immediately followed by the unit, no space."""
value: 389817.19m³
